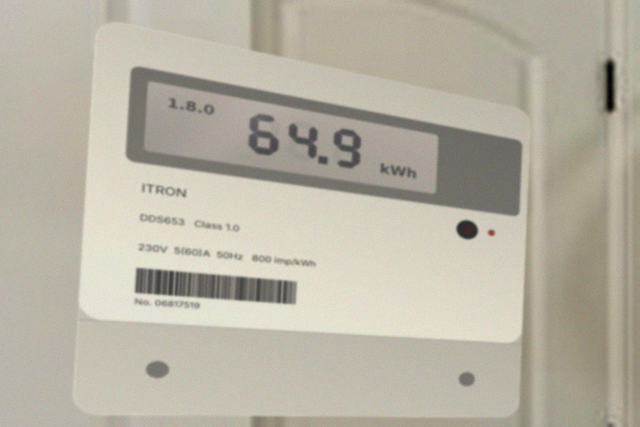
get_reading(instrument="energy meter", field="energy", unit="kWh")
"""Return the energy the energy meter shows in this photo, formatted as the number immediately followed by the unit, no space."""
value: 64.9kWh
